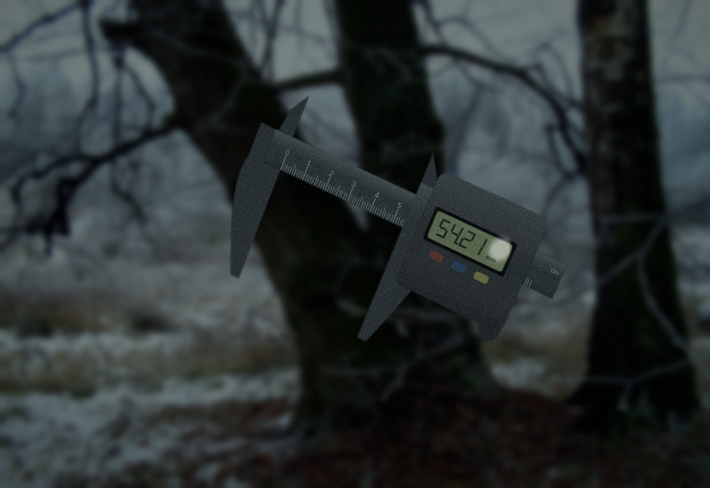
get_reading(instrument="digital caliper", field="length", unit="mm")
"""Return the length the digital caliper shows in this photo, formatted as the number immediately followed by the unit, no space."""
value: 54.21mm
